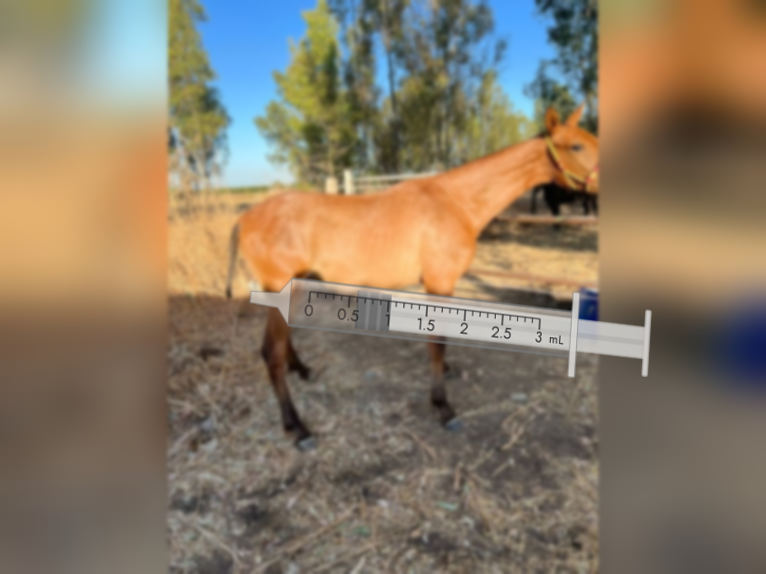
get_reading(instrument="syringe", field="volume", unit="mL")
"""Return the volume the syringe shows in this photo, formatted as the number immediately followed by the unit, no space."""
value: 0.6mL
